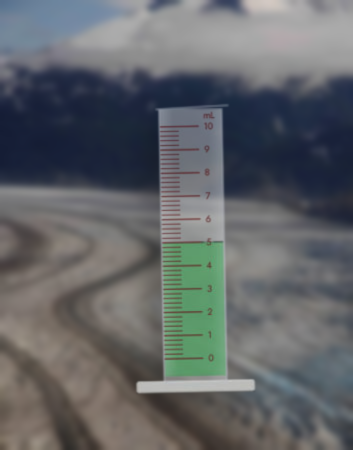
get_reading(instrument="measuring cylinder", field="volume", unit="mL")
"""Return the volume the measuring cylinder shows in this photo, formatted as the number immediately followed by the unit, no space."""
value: 5mL
